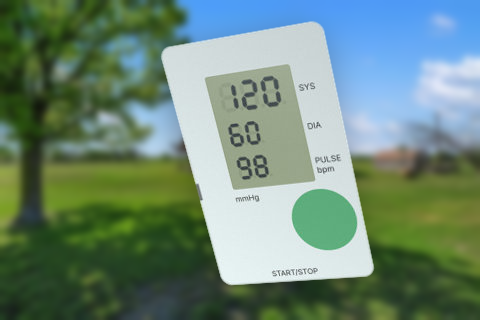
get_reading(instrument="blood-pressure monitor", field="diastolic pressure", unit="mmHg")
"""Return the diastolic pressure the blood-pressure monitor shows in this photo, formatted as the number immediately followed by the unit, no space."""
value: 60mmHg
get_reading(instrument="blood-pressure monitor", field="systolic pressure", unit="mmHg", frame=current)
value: 120mmHg
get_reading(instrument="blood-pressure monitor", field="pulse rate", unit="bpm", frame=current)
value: 98bpm
